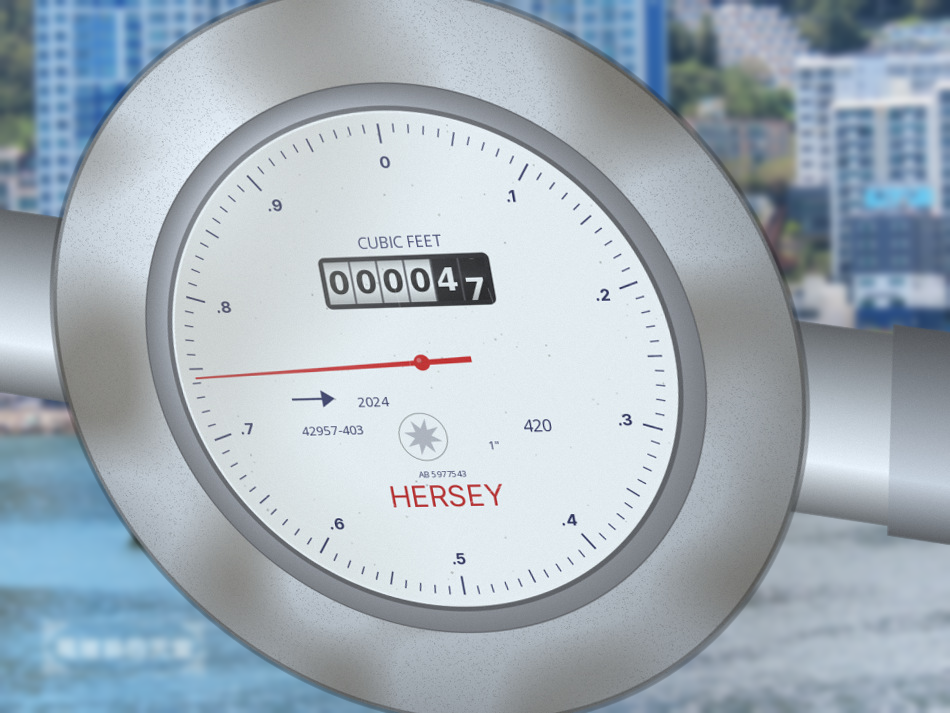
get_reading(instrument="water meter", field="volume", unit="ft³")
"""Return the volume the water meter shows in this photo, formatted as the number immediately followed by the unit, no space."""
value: 46.74ft³
